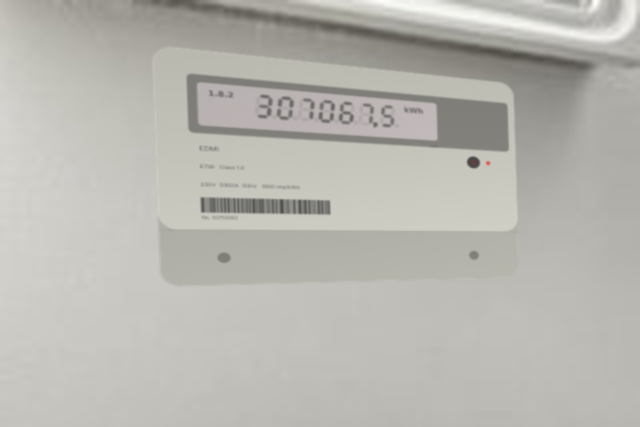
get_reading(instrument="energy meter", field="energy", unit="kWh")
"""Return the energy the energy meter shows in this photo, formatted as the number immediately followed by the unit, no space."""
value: 307067.5kWh
